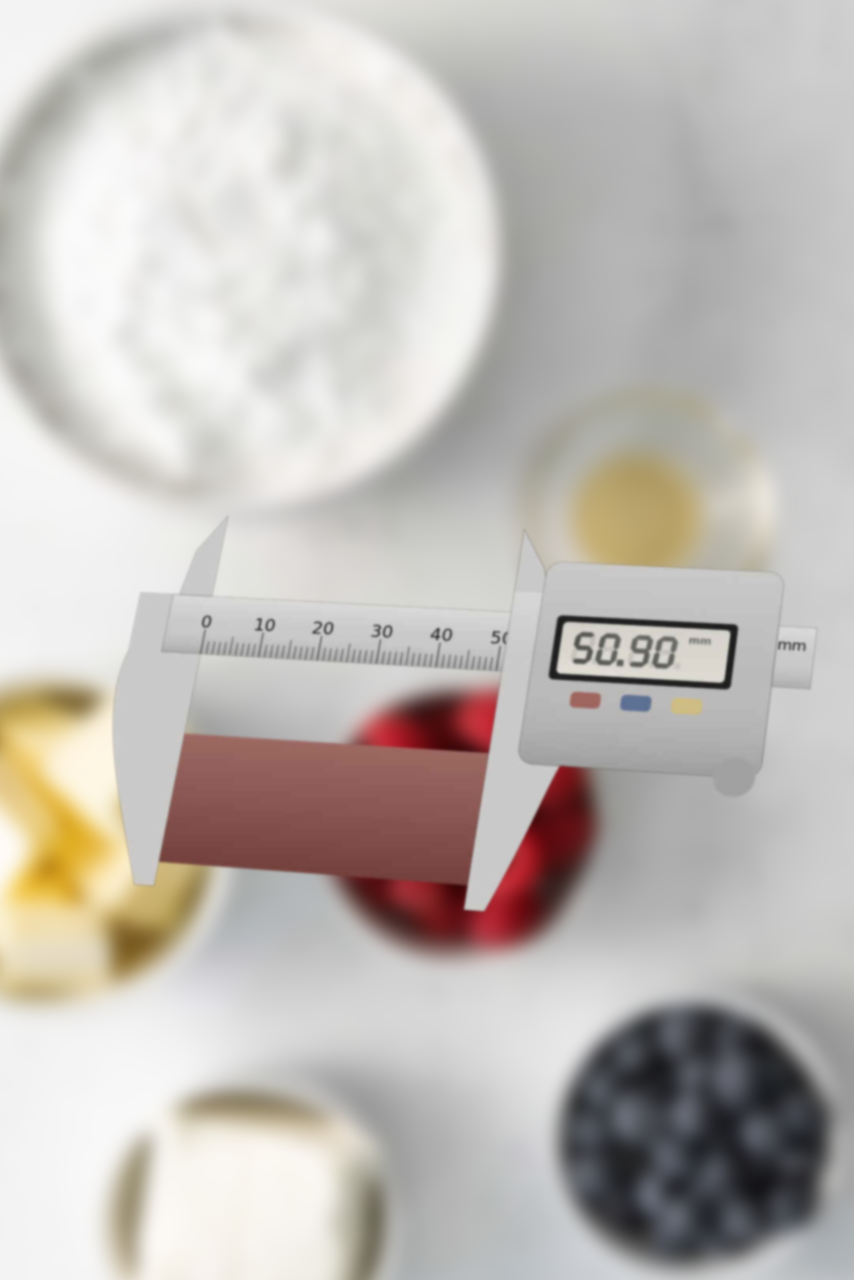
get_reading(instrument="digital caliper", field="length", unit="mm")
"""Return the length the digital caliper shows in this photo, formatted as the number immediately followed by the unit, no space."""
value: 50.90mm
